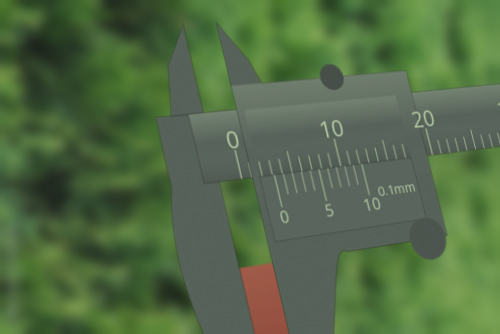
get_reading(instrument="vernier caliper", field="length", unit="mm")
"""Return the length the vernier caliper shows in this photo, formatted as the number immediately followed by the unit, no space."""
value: 3.2mm
